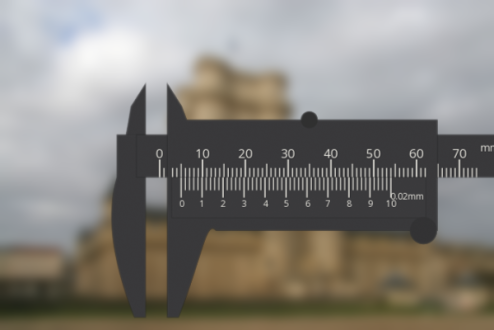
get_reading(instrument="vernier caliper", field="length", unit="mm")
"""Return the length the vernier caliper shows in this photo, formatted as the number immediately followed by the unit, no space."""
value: 5.0mm
